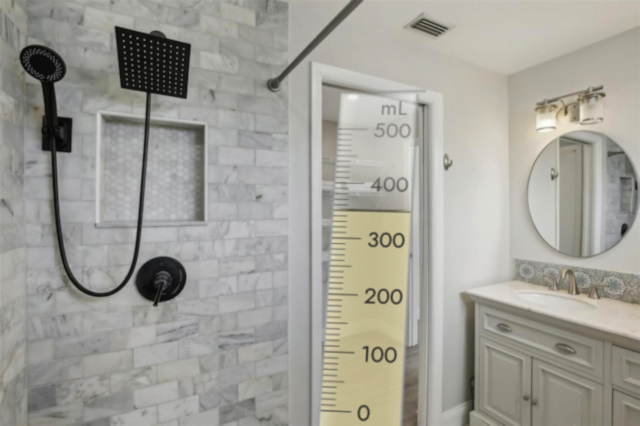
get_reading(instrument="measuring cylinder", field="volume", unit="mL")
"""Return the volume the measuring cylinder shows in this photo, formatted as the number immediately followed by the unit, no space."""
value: 350mL
